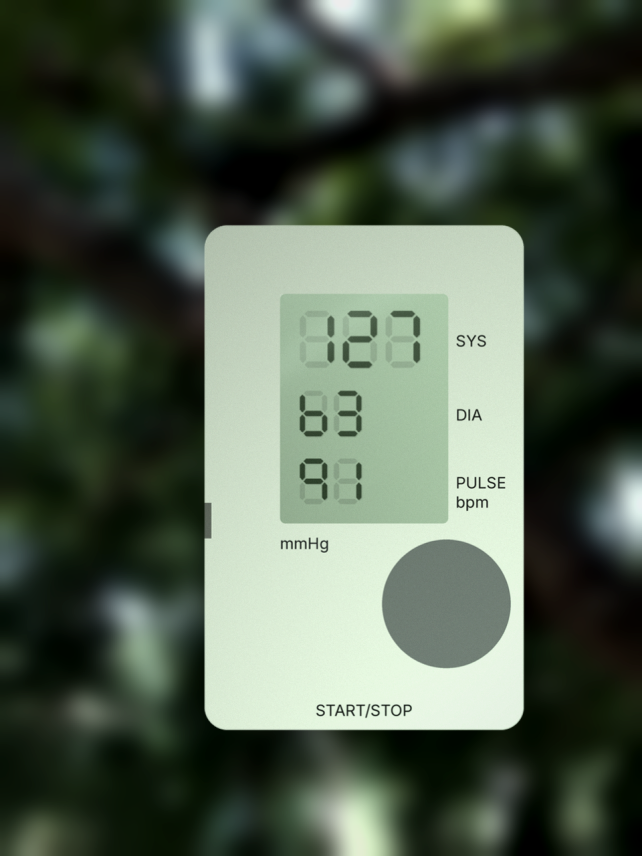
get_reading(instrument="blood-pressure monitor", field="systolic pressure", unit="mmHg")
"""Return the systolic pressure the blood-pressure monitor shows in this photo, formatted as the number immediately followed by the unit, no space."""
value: 127mmHg
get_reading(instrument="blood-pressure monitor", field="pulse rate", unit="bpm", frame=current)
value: 91bpm
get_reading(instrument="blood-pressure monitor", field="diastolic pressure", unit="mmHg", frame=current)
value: 63mmHg
